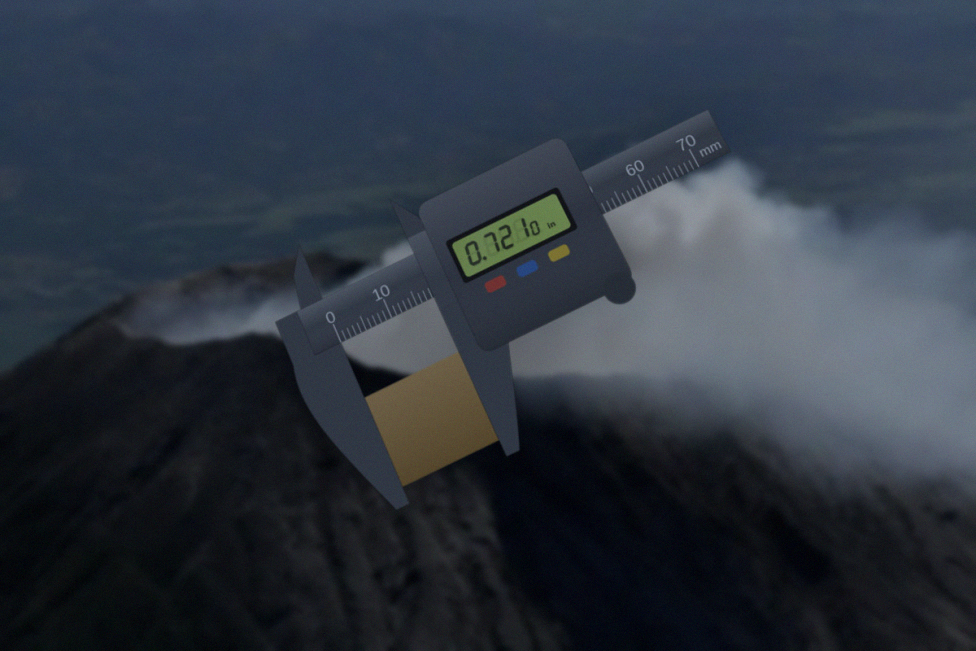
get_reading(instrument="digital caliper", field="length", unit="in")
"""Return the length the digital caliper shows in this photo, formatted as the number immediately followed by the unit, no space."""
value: 0.7210in
